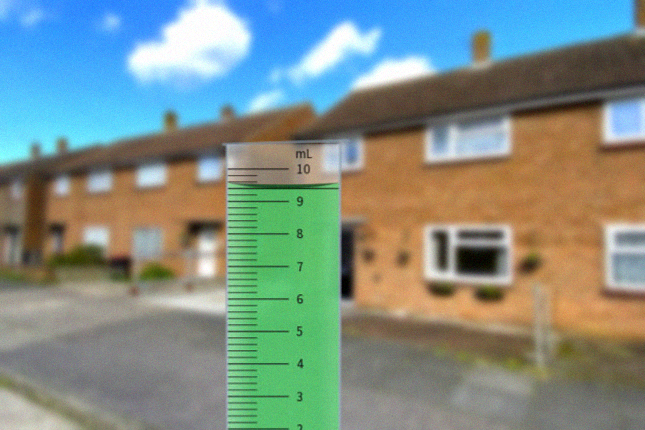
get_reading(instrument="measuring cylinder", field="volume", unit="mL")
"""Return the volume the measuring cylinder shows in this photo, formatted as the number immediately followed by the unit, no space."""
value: 9.4mL
